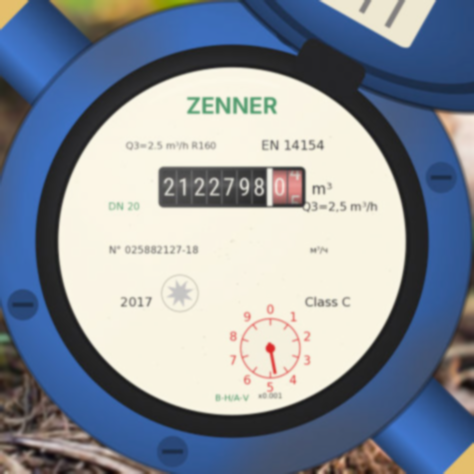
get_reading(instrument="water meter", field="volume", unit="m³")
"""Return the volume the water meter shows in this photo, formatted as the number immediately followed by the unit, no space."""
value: 2122798.044m³
